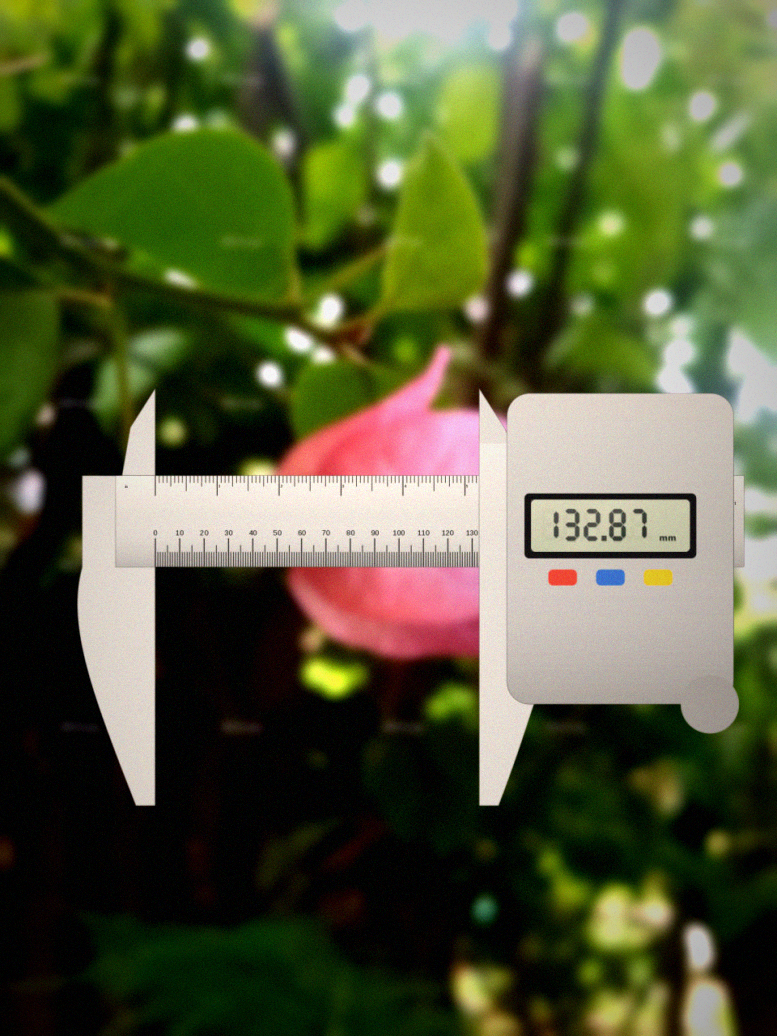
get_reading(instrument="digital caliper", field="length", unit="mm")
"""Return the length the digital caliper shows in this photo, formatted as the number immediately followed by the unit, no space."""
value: 132.87mm
